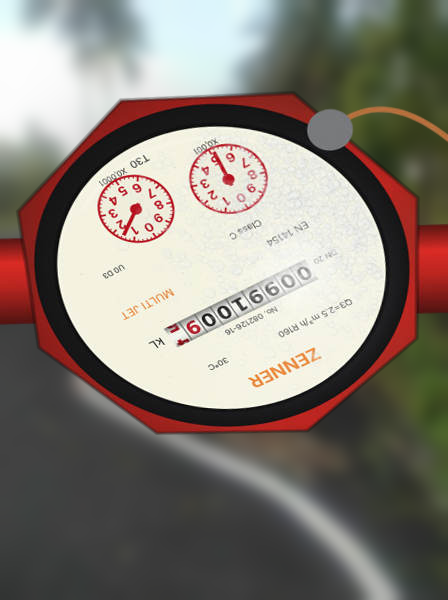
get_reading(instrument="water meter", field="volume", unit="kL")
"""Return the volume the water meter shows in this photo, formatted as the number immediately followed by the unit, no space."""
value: 99100.9451kL
